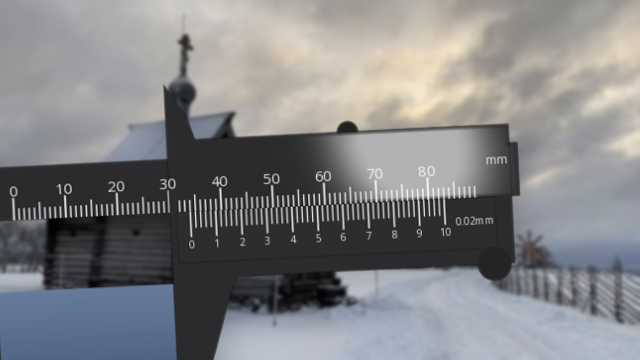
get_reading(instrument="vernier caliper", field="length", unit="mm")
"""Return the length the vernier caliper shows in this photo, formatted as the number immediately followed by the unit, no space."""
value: 34.0mm
